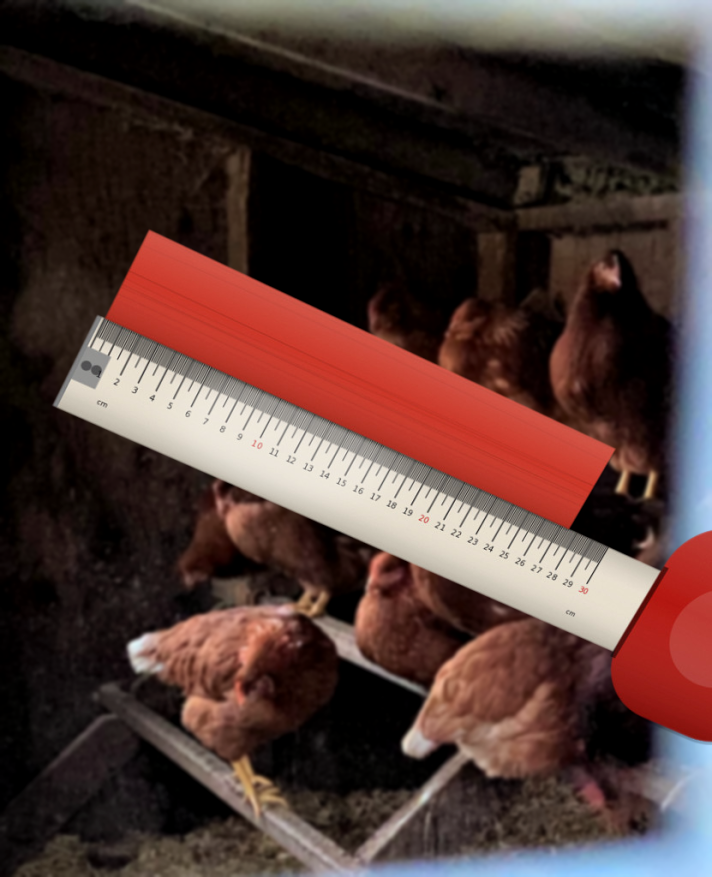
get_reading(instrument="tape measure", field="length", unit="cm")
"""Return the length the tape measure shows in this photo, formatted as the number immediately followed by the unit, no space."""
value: 27.5cm
